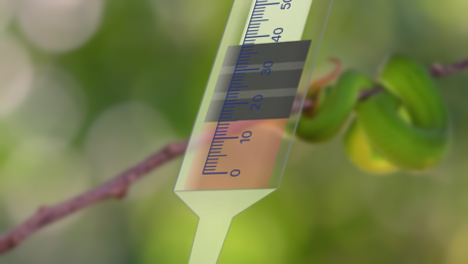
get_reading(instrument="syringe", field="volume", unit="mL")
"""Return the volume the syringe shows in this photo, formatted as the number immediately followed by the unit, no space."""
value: 15mL
